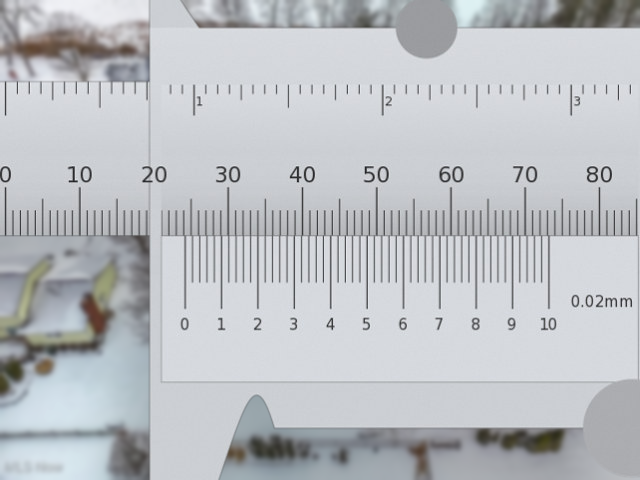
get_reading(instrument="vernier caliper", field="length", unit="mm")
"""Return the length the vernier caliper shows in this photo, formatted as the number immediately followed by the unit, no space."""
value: 24.2mm
